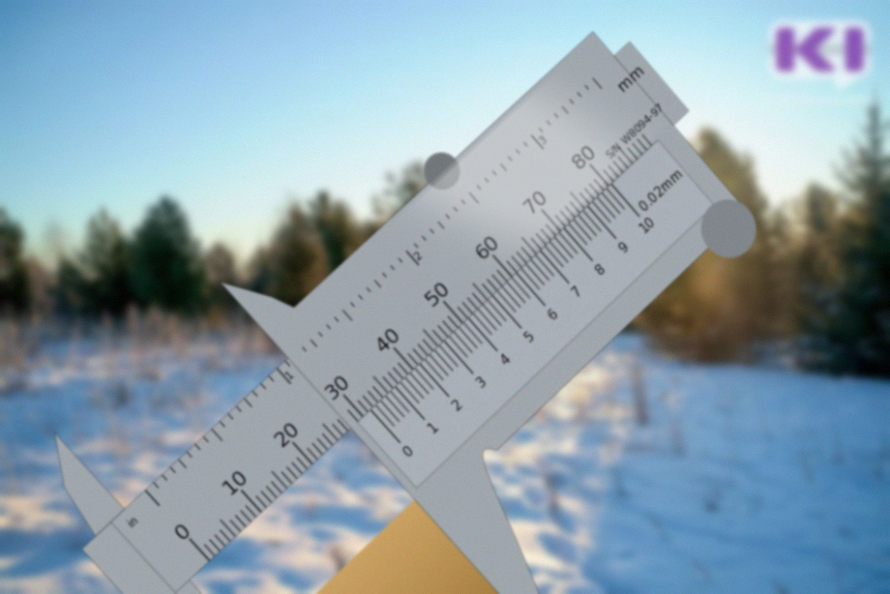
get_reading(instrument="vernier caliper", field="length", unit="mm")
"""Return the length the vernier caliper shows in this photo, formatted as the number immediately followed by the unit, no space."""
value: 31.5mm
